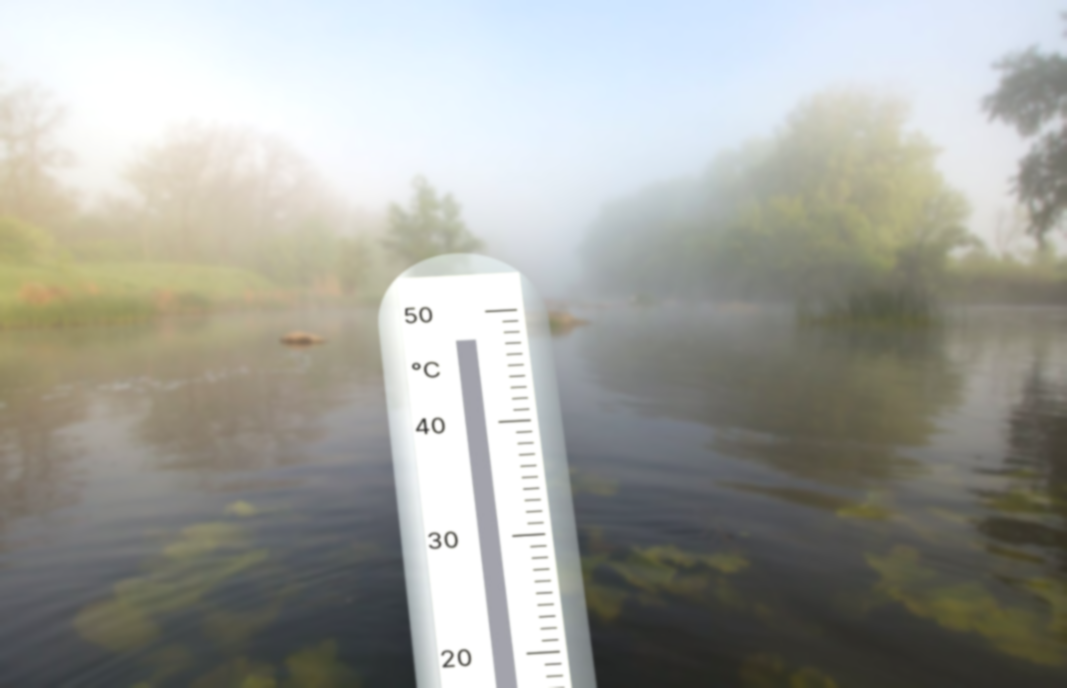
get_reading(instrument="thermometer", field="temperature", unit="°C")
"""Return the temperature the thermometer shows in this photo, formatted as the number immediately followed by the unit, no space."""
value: 47.5°C
